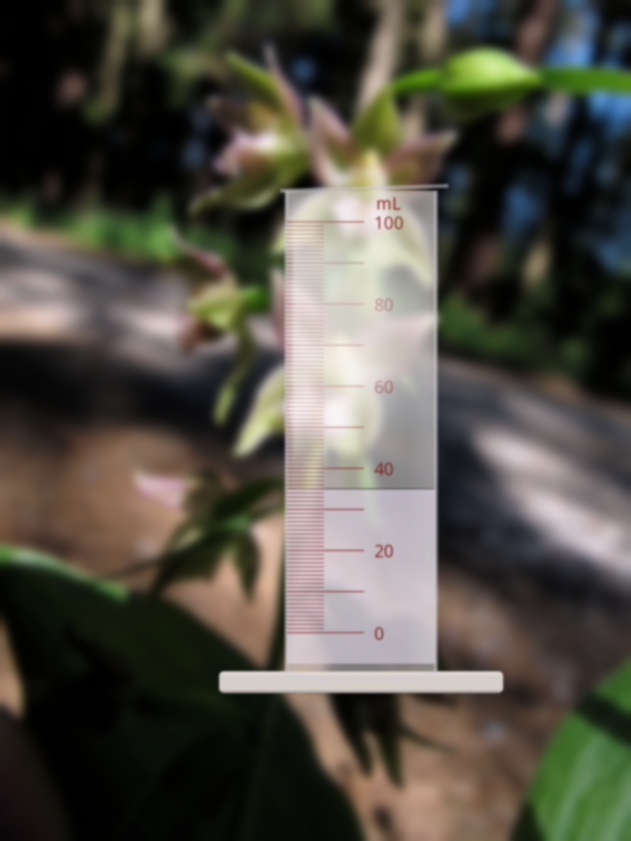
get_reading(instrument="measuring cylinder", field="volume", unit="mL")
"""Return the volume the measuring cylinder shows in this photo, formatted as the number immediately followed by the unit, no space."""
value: 35mL
